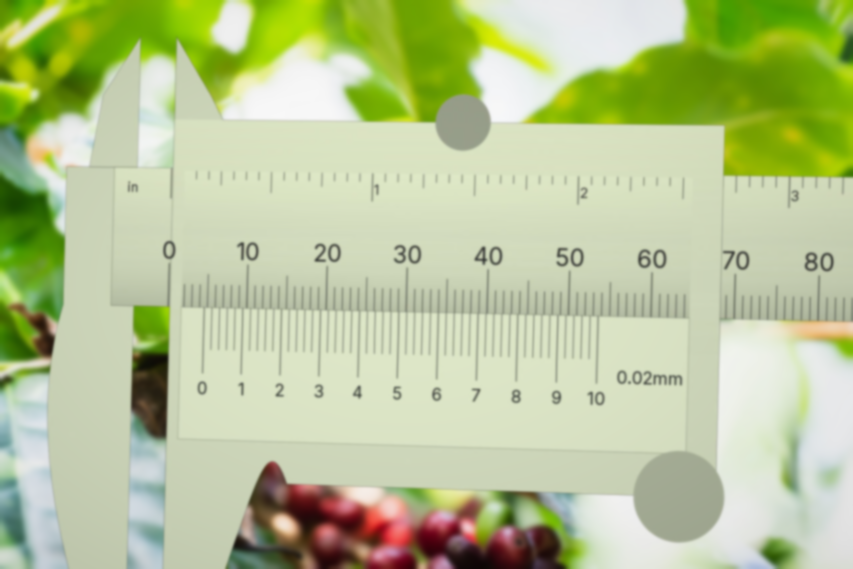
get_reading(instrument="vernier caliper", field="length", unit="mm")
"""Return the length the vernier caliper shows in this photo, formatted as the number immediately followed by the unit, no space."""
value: 4.6mm
